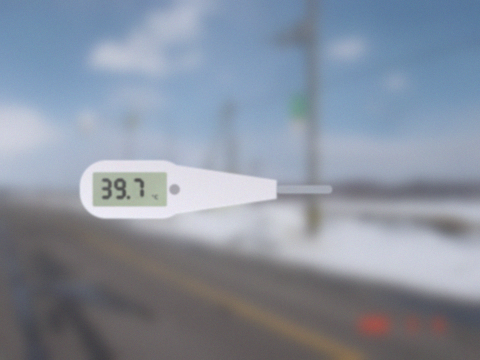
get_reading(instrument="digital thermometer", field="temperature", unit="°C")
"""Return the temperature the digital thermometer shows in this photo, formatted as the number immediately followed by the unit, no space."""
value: 39.7°C
